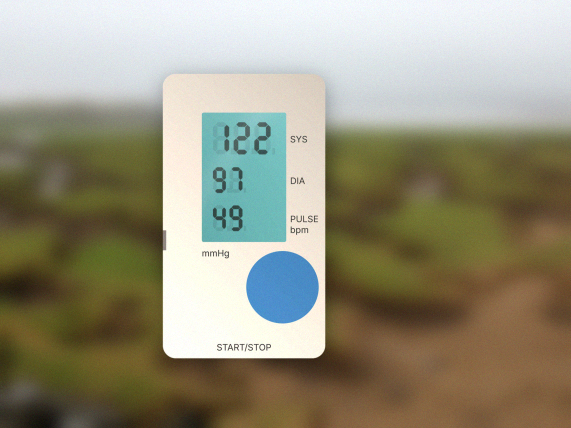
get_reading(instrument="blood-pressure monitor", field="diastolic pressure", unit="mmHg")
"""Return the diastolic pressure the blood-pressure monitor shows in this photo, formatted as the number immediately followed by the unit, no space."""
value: 97mmHg
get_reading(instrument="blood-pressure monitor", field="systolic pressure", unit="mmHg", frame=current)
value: 122mmHg
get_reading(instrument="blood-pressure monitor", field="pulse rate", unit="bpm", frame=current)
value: 49bpm
